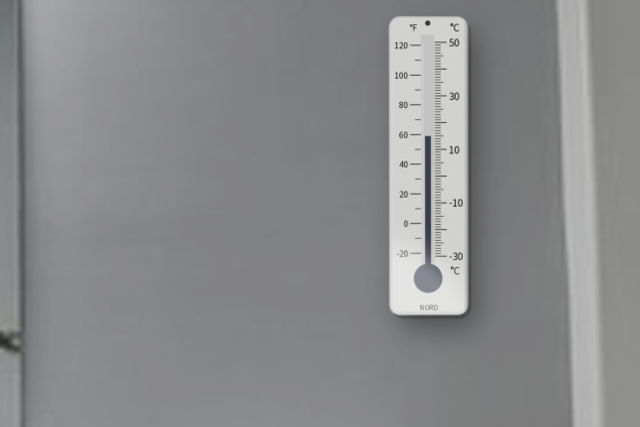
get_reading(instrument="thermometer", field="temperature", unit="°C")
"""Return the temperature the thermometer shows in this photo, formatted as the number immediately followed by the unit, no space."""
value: 15°C
